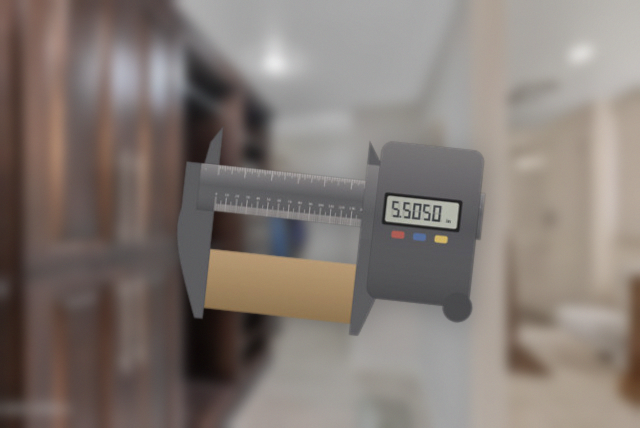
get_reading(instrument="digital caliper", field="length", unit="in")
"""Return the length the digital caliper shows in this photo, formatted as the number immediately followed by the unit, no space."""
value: 5.5050in
